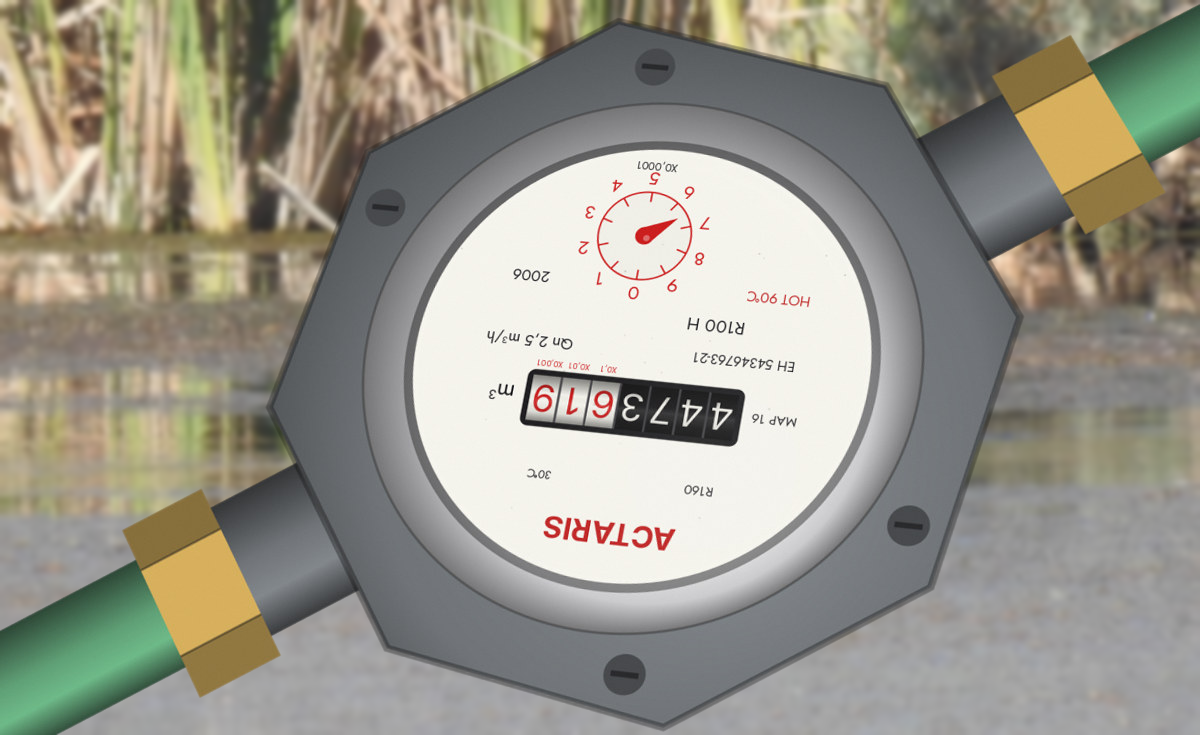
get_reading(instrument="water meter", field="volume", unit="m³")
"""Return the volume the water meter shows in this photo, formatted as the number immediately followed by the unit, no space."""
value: 4473.6196m³
